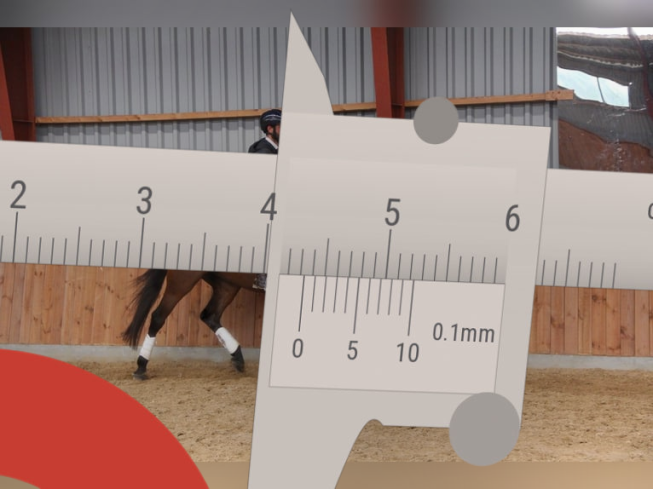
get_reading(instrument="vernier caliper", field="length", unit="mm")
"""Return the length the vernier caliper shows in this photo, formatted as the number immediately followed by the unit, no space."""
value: 43.3mm
